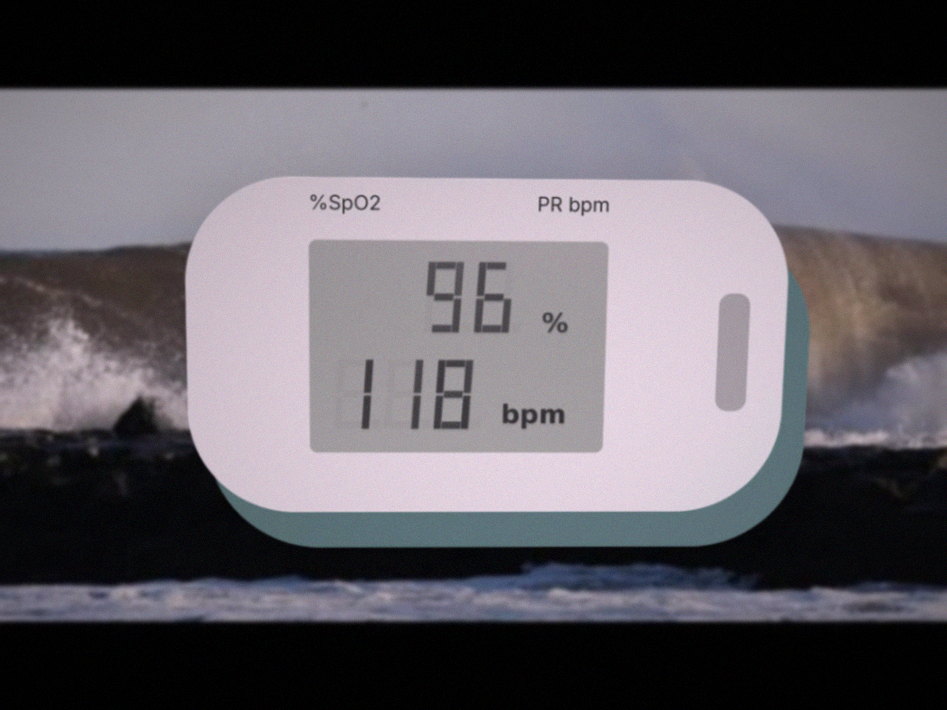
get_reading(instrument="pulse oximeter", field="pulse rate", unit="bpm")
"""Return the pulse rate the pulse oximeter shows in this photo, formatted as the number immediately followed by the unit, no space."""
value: 118bpm
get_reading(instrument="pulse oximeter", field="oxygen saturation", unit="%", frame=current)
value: 96%
